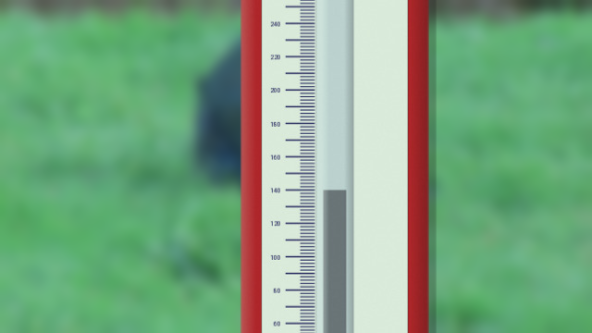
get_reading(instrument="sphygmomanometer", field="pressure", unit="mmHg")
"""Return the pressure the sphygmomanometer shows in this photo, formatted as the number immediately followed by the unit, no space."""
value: 140mmHg
